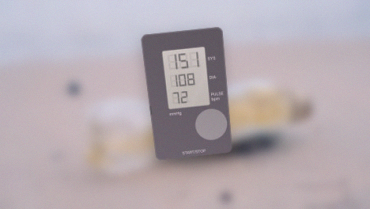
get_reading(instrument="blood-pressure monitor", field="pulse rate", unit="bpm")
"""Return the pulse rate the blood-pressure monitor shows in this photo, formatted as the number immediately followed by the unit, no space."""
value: 72bpm
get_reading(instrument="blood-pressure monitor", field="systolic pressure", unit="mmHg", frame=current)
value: 151mmHg
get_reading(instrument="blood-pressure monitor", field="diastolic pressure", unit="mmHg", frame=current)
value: 108mmHg
